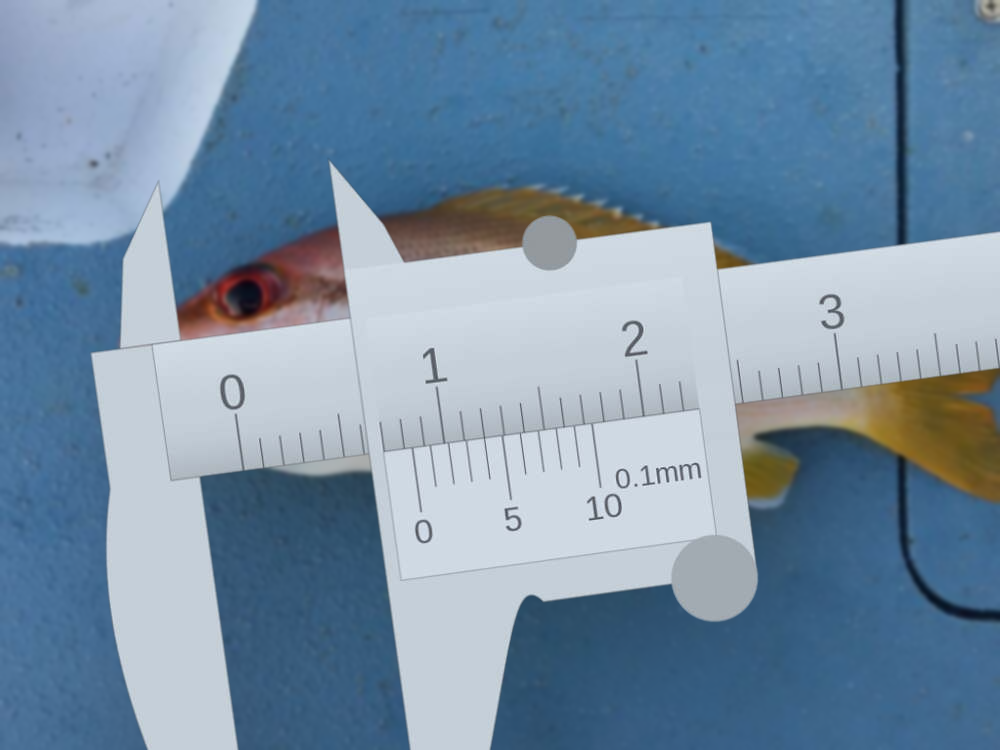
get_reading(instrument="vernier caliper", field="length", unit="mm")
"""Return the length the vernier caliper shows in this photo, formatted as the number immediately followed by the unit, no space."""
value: 8.4mm
